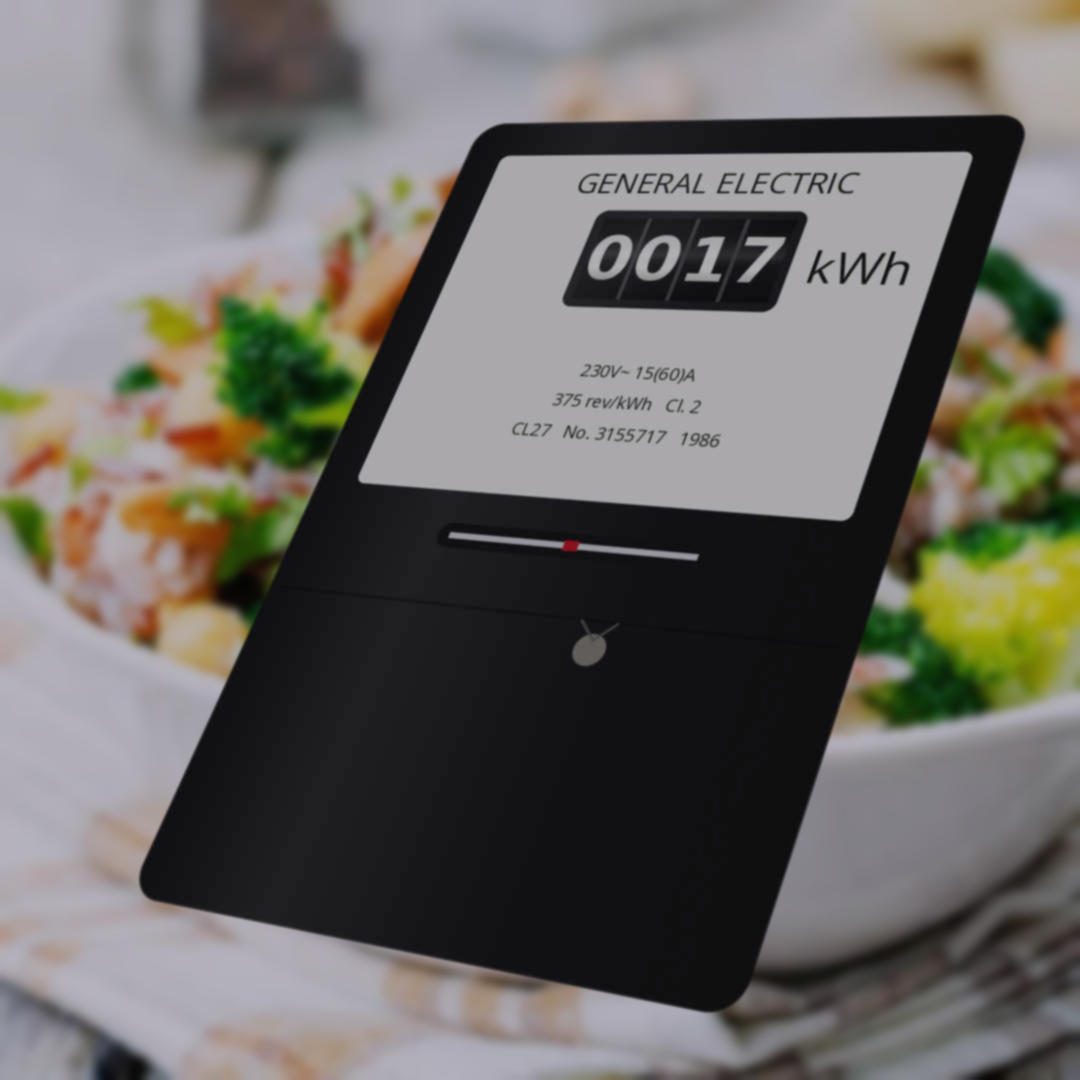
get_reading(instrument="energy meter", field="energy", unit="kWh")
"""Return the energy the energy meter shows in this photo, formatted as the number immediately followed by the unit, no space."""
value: 17kWh
